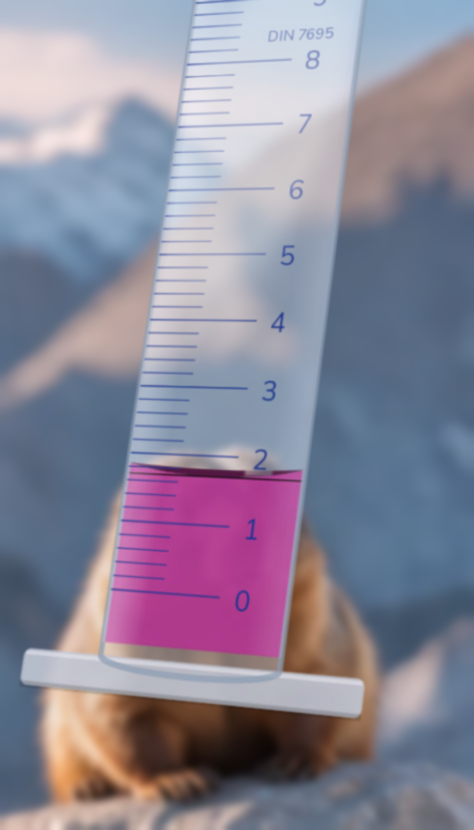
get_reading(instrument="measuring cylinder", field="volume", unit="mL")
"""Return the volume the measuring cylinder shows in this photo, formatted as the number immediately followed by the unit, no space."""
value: 1.7mL
